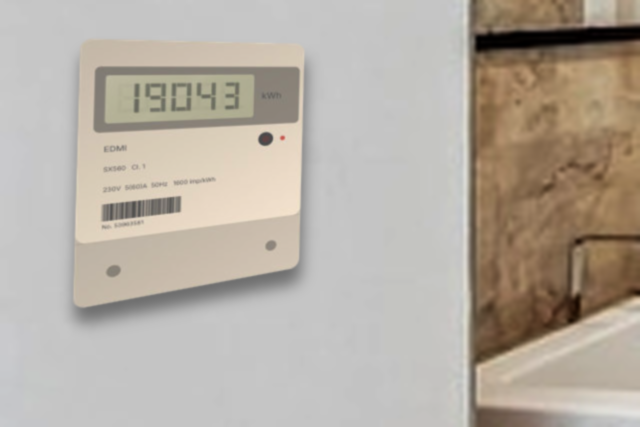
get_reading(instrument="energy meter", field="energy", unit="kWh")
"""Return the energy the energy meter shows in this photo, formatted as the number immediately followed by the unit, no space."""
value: 19043kWh
